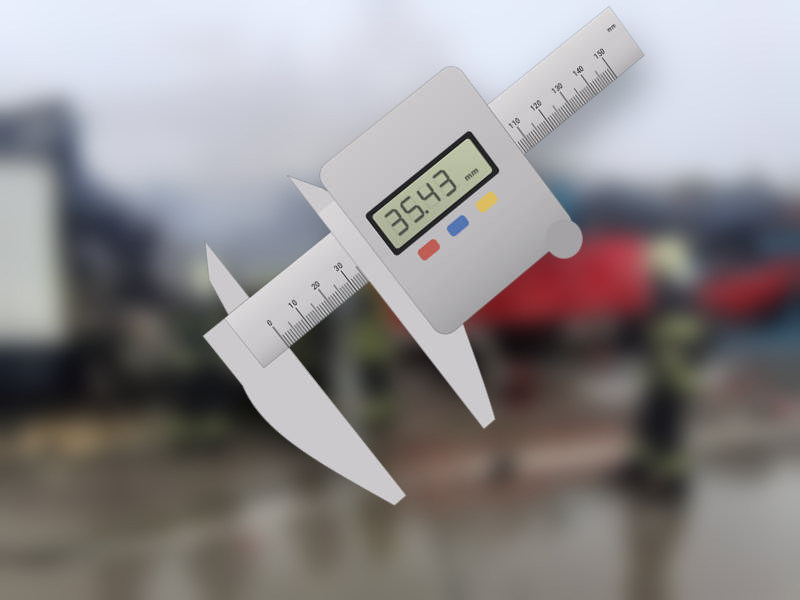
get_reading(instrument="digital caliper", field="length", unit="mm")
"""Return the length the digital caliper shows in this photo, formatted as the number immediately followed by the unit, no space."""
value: 35.43mm
